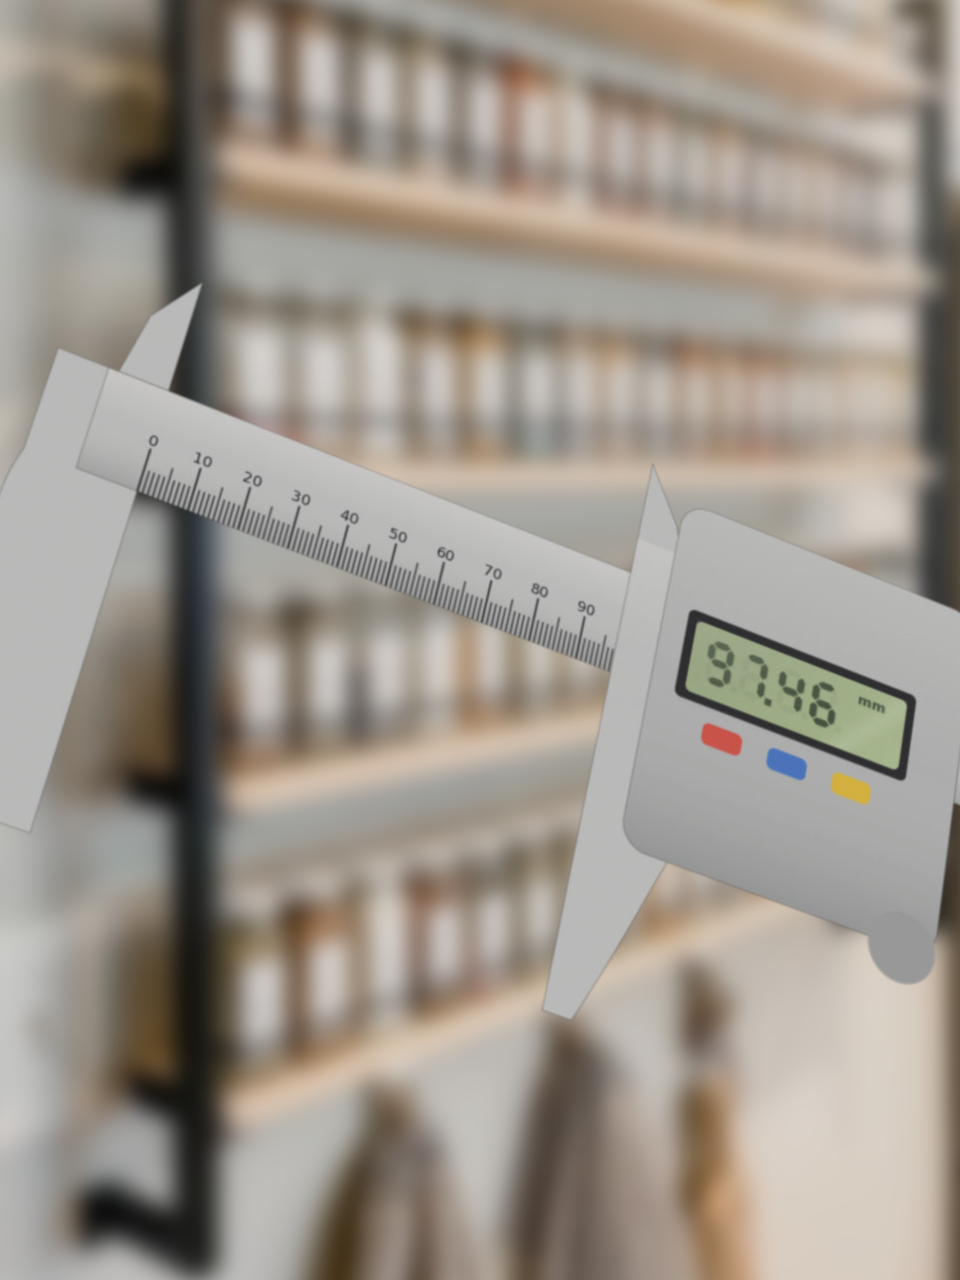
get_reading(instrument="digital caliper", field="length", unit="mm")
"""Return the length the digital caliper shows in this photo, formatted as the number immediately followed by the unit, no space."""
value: 97.46mm
